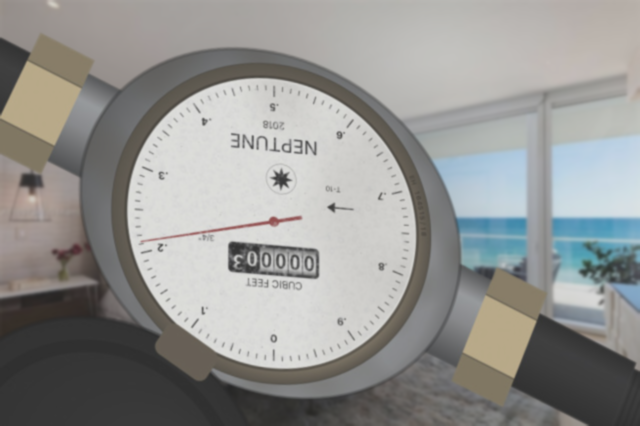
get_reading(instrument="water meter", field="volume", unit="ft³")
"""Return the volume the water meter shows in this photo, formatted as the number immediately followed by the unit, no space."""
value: 3.21ft³
